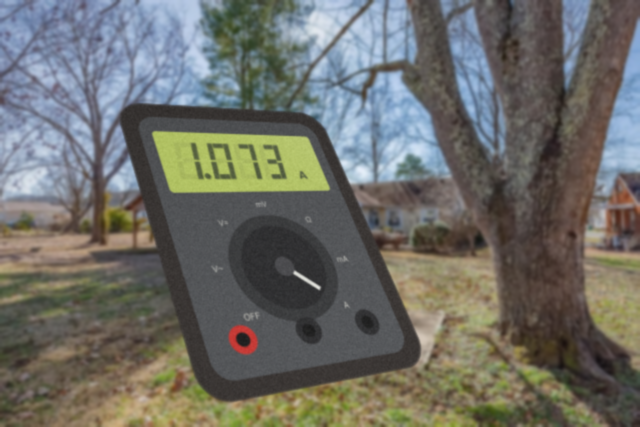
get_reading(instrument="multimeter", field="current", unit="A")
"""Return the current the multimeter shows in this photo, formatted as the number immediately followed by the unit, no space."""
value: 1.073A
